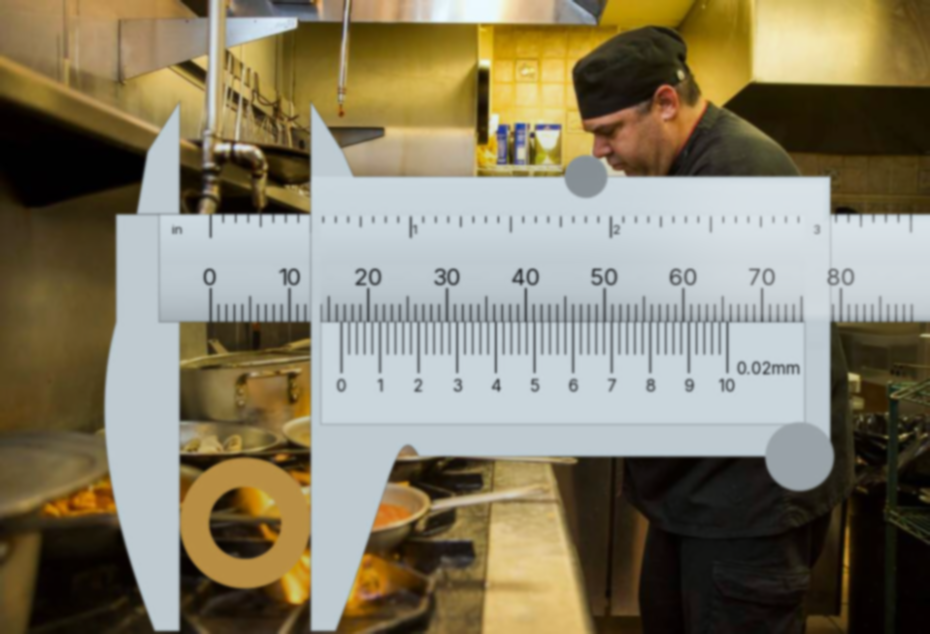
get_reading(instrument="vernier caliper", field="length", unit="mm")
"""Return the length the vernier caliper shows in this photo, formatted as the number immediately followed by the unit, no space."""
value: 16.6mm
